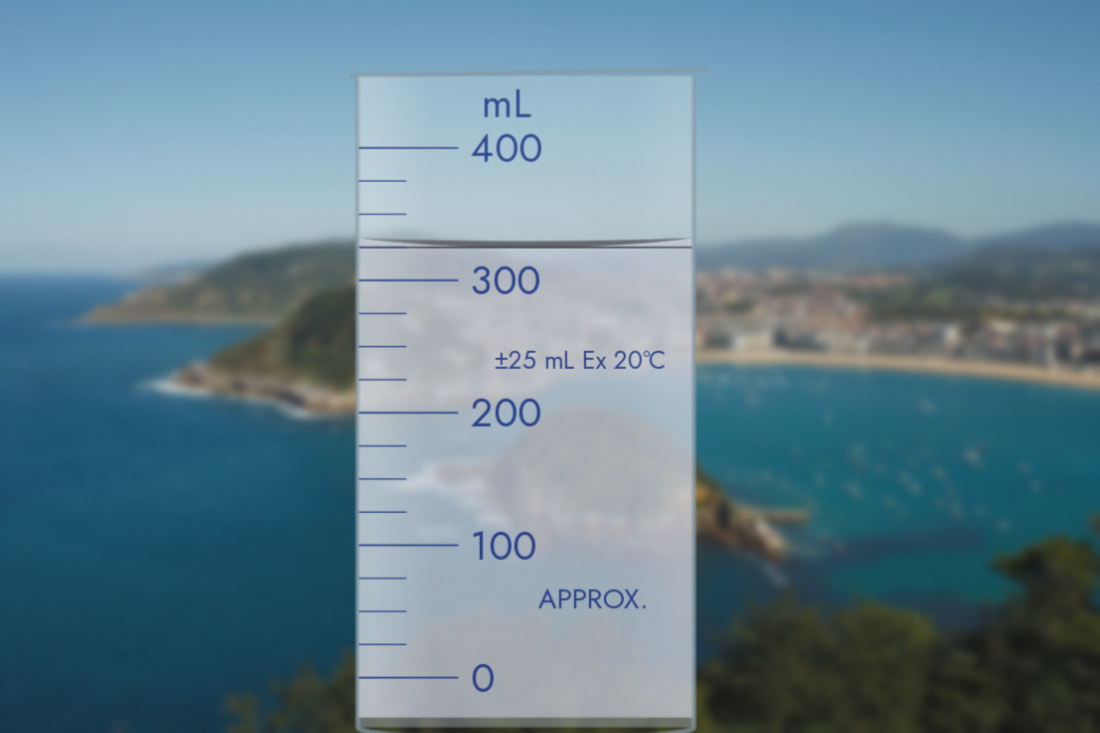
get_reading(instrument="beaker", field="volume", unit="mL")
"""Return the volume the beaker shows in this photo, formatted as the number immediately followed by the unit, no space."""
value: 325mL
